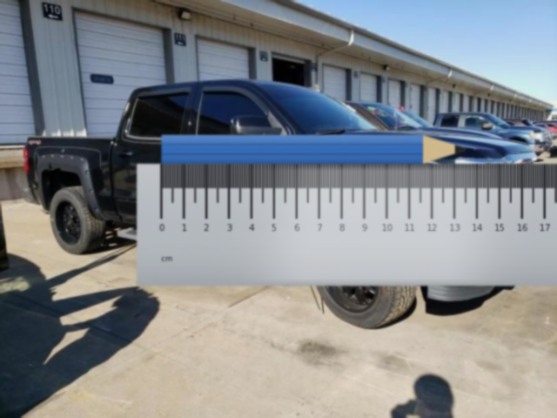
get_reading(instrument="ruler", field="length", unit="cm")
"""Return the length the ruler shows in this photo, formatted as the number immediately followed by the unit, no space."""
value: 13.5cm
